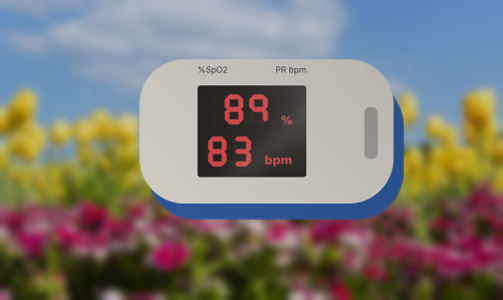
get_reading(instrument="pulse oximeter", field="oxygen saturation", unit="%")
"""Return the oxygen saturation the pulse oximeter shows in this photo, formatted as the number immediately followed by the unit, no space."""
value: 89%
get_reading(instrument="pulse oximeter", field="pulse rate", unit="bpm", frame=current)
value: 83bpm
